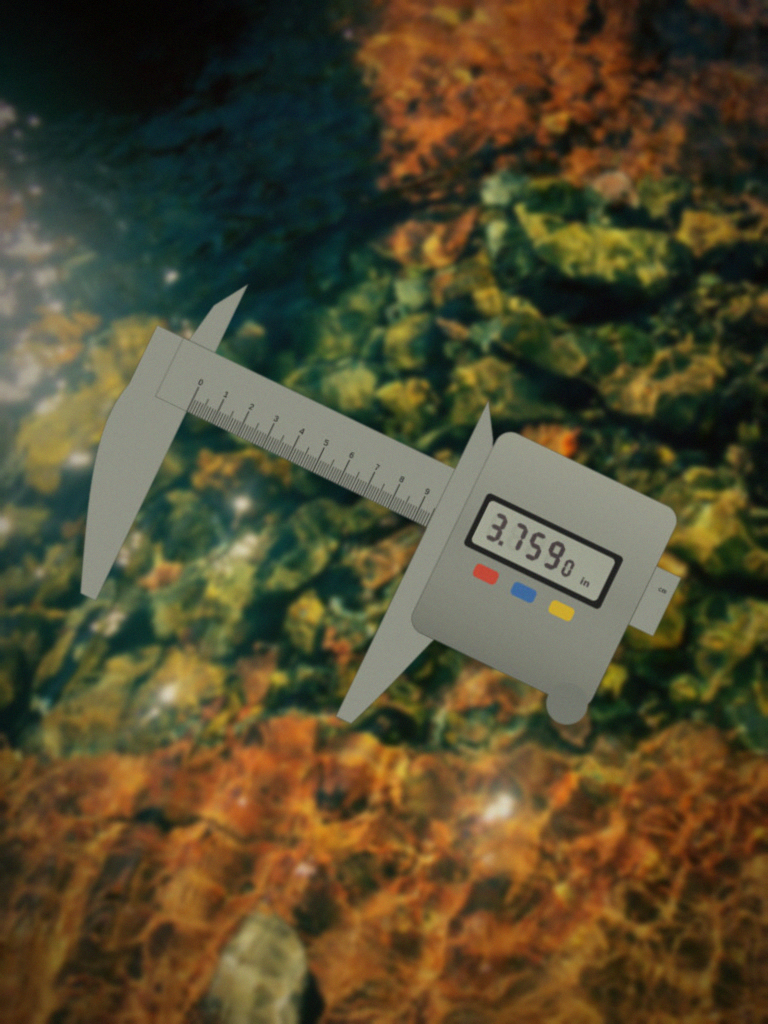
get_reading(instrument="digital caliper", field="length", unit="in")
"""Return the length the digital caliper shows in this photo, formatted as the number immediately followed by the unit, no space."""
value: 3.7590in
